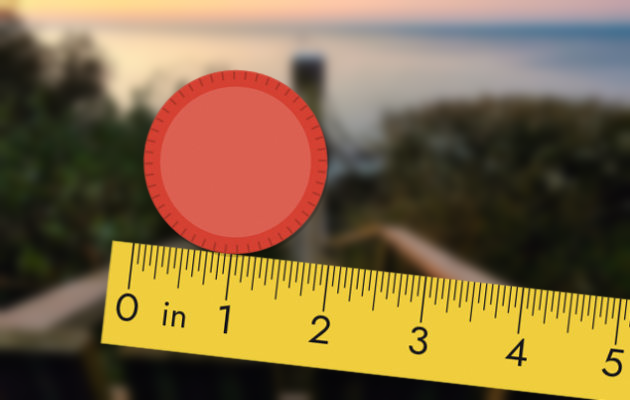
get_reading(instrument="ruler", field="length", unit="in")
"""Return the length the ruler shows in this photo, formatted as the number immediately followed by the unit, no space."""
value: 1.875in
